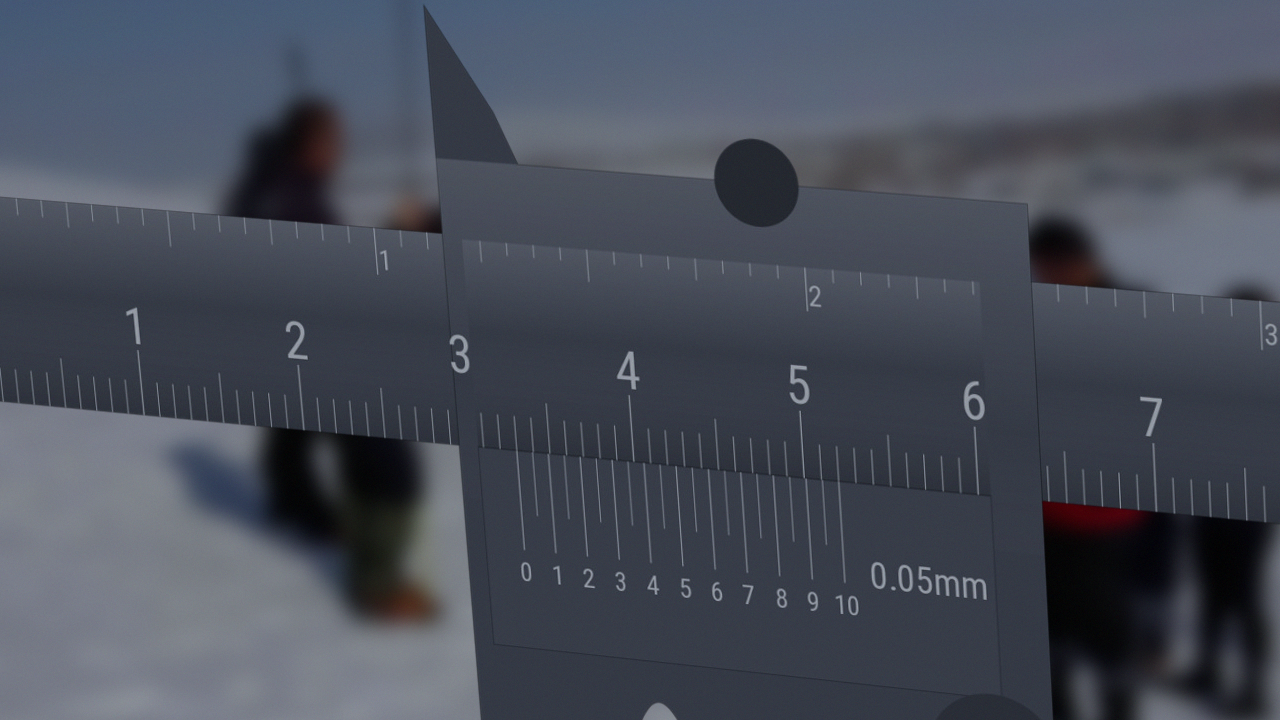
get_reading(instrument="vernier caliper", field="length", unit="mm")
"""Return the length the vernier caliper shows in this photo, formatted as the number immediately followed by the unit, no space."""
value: 33.0mm
